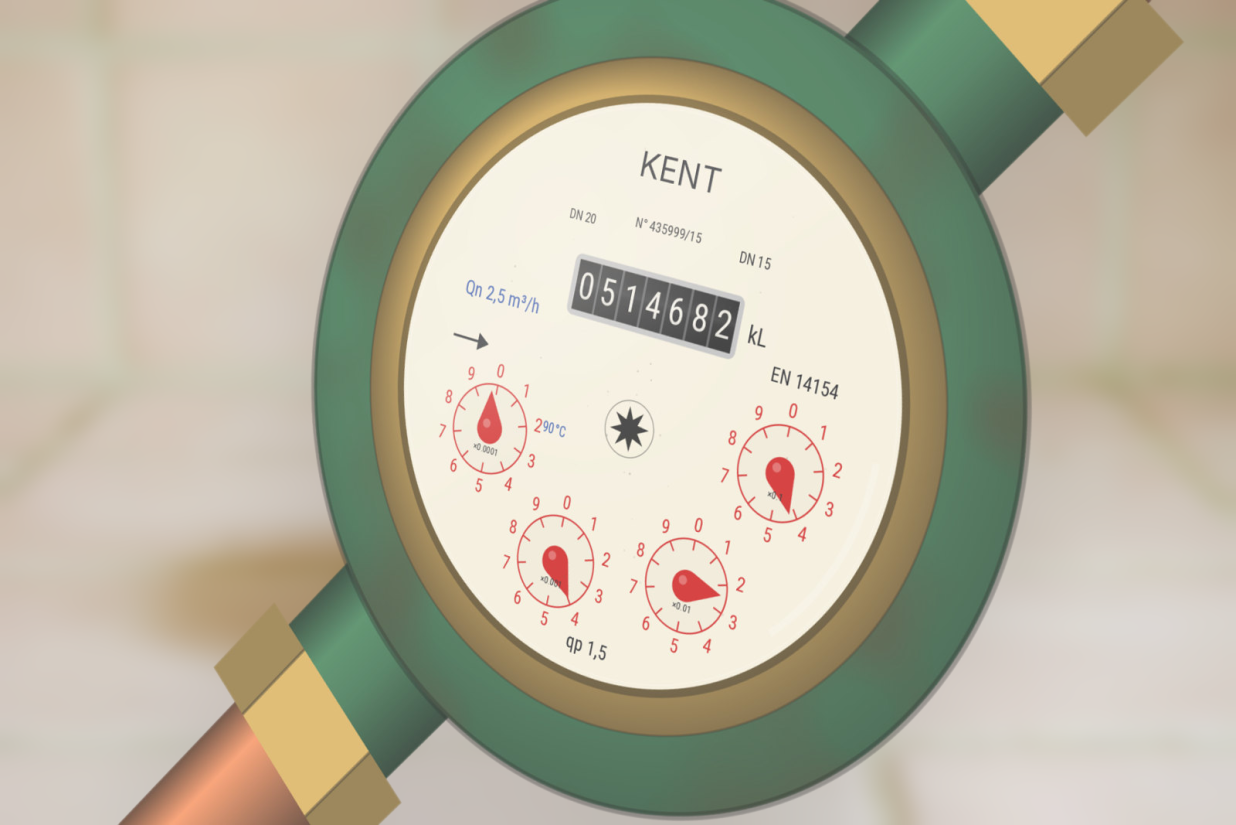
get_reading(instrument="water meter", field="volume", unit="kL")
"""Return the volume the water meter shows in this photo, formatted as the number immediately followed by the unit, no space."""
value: 514682.4239kL
